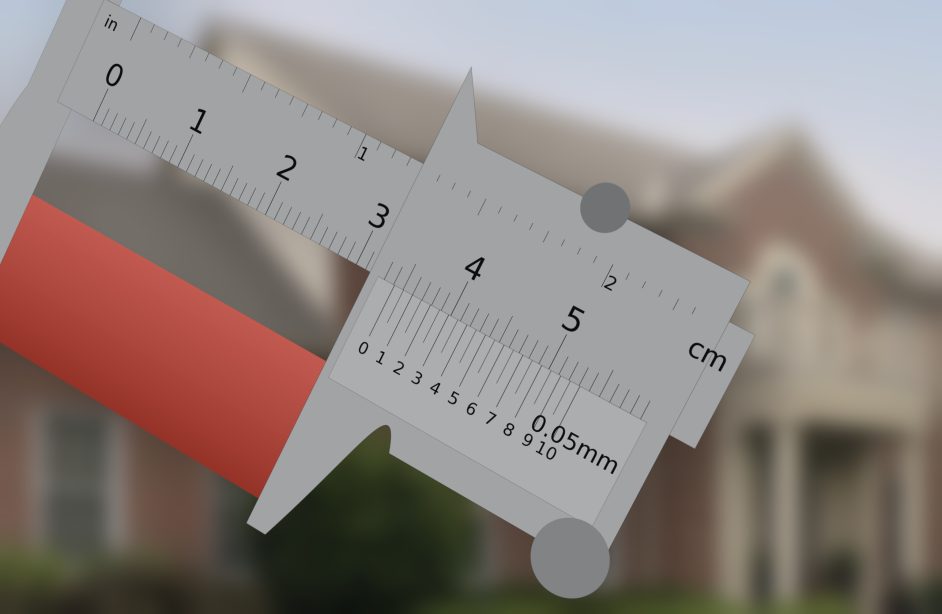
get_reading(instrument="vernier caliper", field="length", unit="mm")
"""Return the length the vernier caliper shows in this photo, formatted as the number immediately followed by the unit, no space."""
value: 34.1mm
